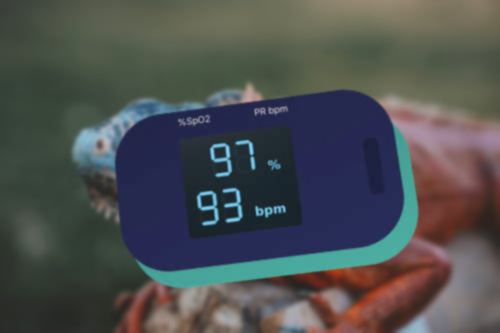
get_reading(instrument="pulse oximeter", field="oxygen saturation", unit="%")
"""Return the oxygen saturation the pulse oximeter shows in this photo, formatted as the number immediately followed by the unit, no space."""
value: 97%
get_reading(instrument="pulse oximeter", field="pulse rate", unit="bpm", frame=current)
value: 93bpm
